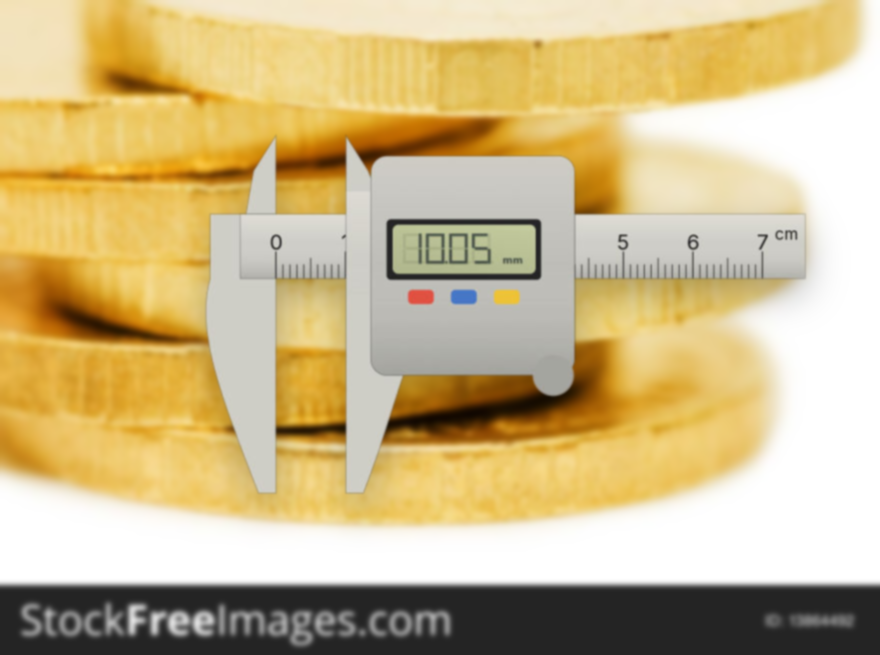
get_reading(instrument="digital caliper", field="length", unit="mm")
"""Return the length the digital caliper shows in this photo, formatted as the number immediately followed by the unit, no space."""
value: 10.05mm
